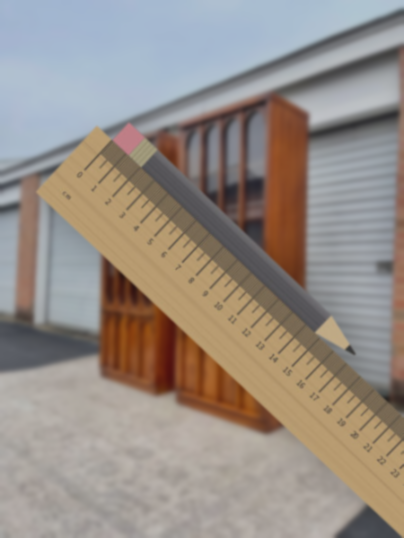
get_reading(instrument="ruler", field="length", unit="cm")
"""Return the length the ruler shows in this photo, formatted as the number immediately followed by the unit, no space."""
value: 17cm
